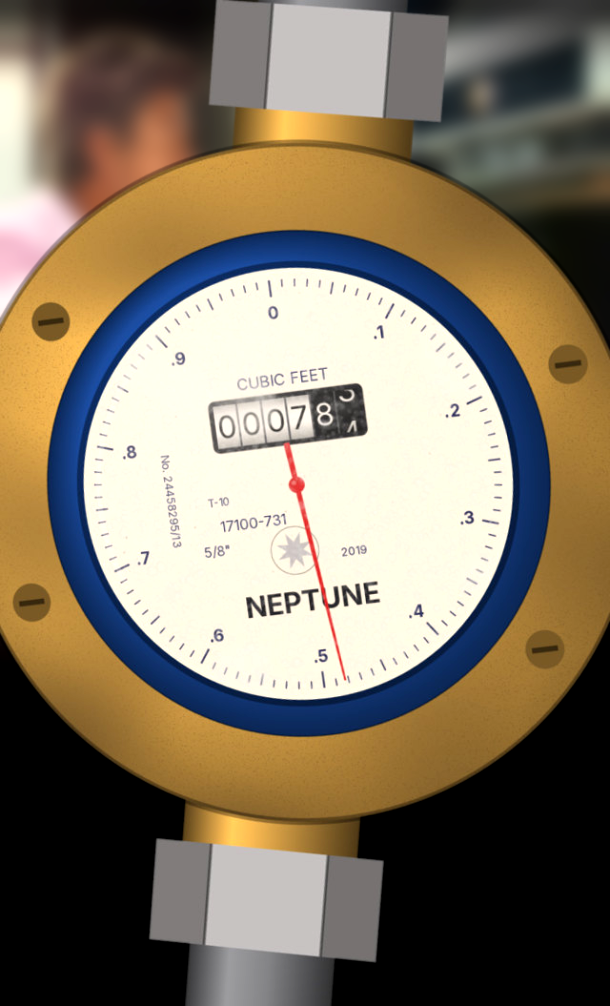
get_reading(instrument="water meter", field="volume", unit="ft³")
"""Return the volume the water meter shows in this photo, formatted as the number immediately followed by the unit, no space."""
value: 783.48ft³
